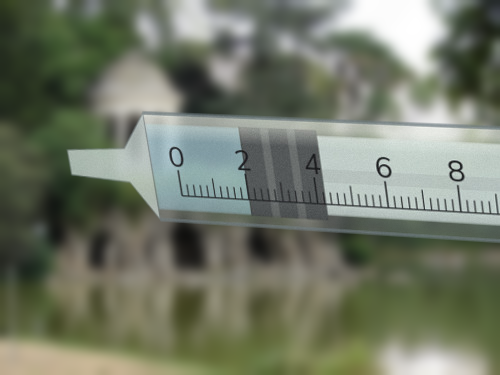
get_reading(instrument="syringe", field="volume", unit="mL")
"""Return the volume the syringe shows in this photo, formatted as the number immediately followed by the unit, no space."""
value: 2mL
